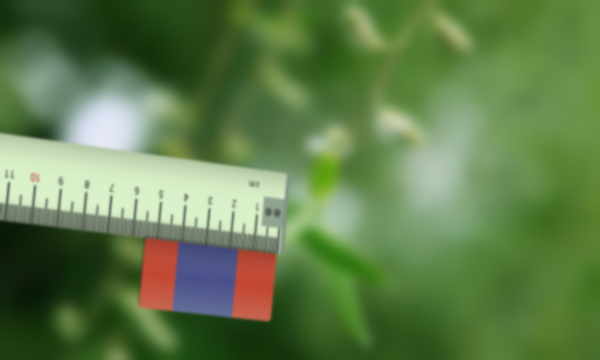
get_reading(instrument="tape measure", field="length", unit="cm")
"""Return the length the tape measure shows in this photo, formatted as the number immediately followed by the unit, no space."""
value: 5.5cm
